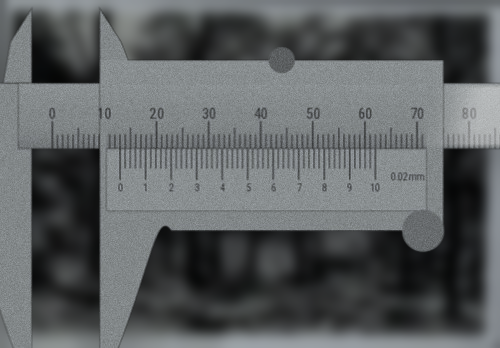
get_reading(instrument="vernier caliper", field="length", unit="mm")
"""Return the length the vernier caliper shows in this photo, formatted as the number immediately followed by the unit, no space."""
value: 13.0mm
